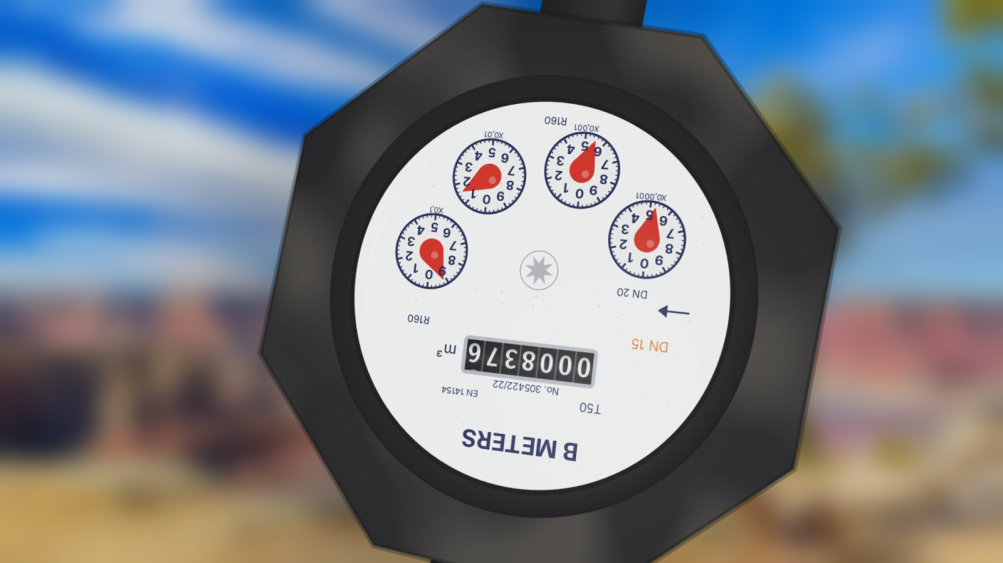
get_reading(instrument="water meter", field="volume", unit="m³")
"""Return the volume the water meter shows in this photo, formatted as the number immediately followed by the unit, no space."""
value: 8375.9155m³
